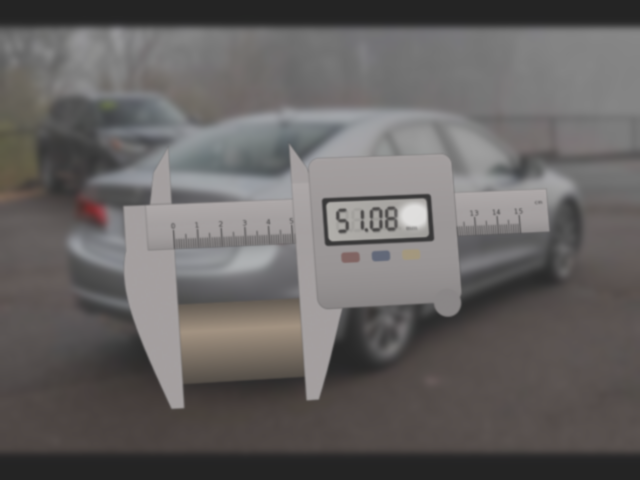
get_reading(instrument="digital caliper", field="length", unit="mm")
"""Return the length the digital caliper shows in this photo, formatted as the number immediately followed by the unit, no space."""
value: 51.08mm
